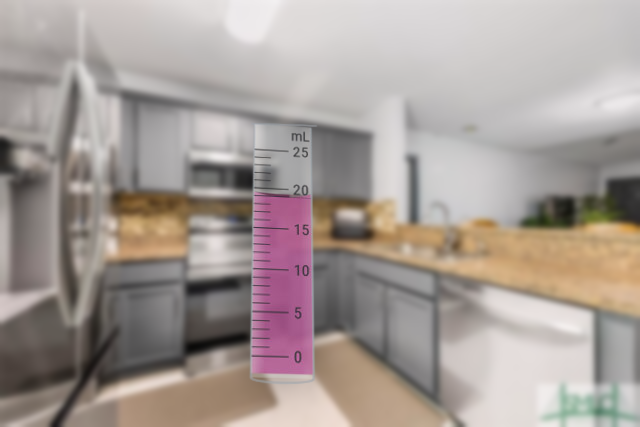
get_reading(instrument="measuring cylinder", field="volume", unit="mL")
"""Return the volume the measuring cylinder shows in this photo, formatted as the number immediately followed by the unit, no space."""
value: 19mL
